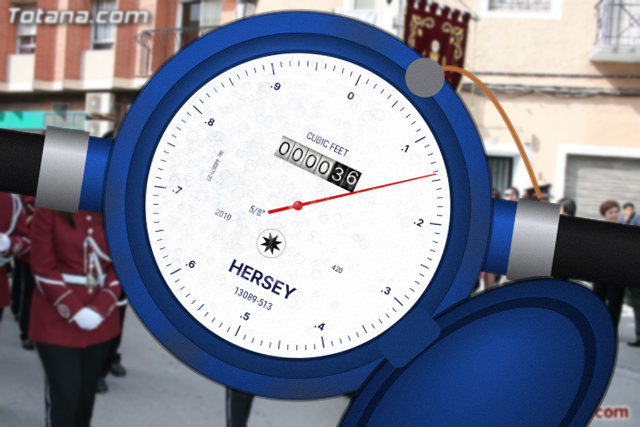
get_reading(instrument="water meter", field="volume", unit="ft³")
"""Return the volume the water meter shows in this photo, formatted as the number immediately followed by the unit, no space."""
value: 36.14ft³
